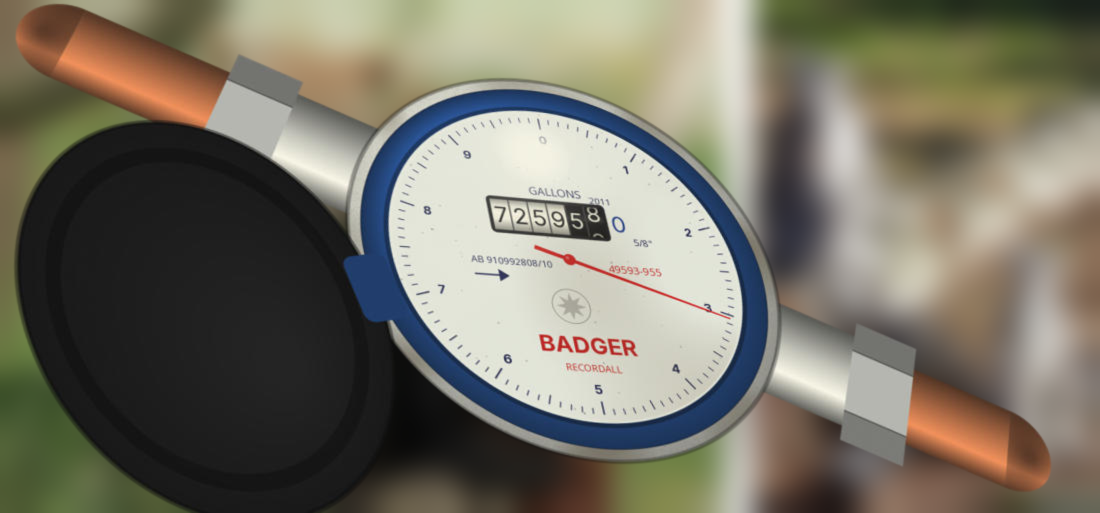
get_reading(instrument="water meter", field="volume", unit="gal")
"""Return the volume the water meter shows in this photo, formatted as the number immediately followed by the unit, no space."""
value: 7259583.0gal
